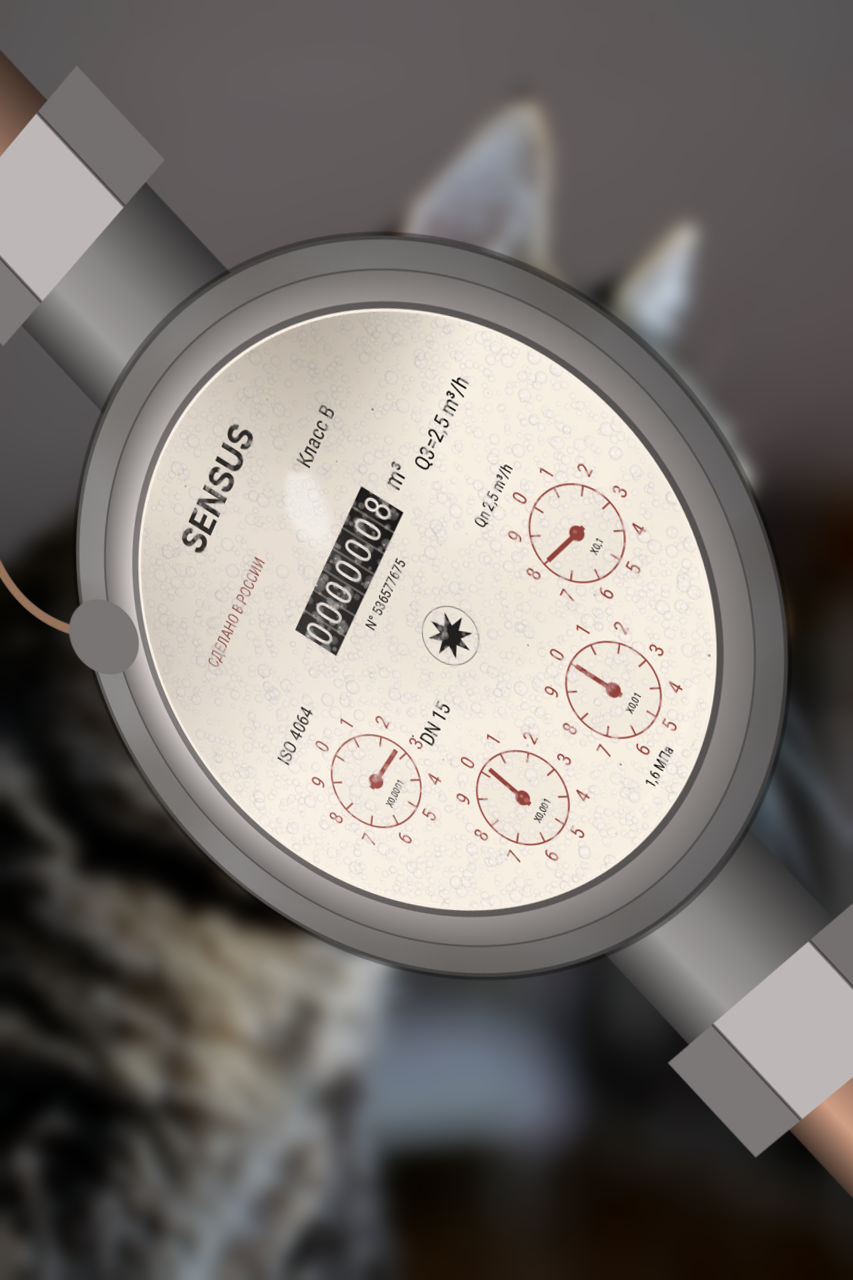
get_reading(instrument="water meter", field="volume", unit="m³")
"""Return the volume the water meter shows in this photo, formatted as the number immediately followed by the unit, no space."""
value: 8.8002m³
